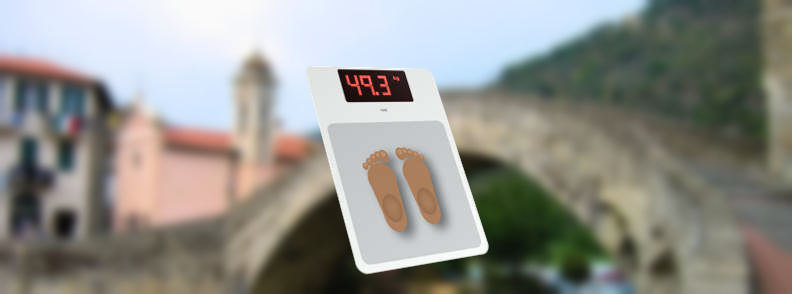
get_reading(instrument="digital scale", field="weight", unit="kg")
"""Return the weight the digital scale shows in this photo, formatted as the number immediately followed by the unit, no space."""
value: 49.3kg
